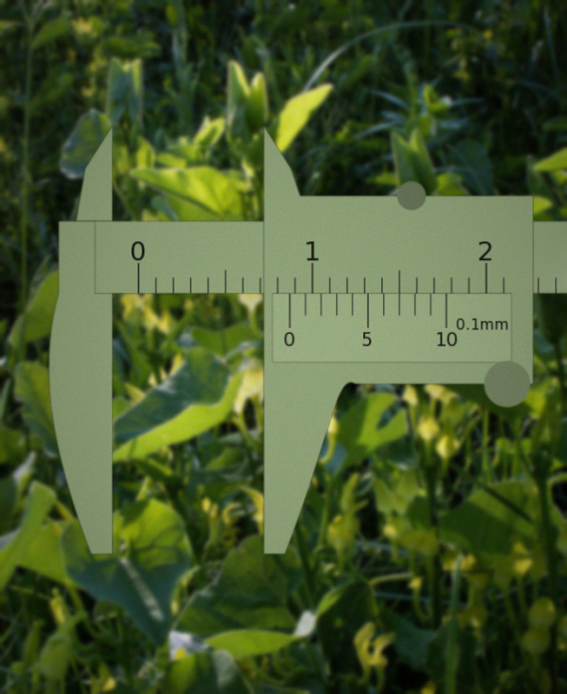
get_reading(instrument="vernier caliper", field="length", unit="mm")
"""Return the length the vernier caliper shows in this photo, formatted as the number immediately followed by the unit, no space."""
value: 8.7mm
